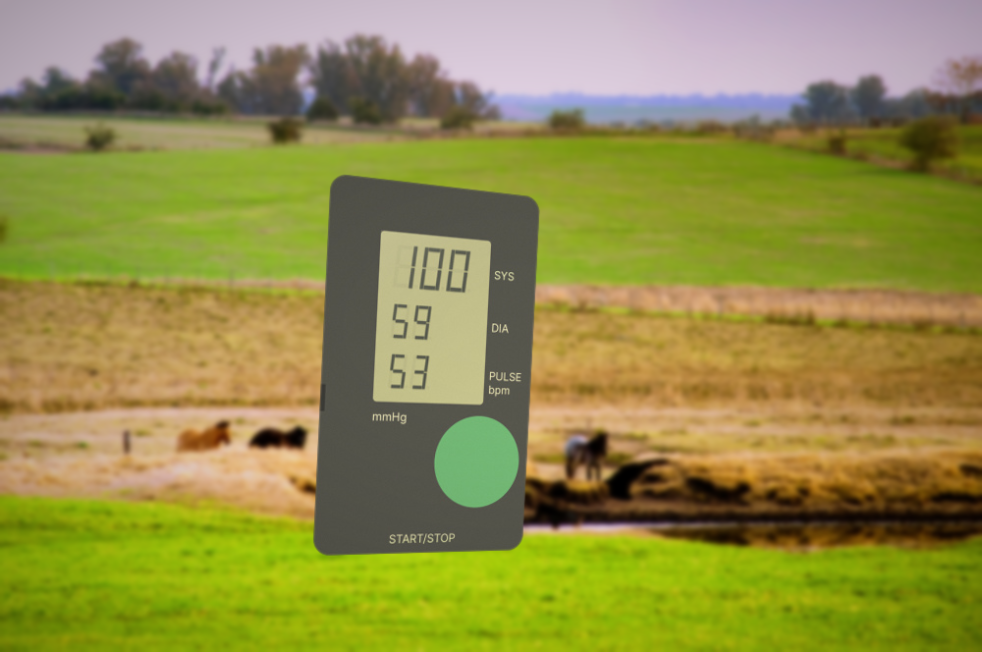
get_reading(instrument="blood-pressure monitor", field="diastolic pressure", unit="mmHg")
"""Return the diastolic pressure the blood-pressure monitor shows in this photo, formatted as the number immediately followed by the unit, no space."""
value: 59mmHg
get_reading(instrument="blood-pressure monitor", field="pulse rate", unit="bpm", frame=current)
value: 53bpm
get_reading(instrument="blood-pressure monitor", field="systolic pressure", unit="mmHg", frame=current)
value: 100mmHg
